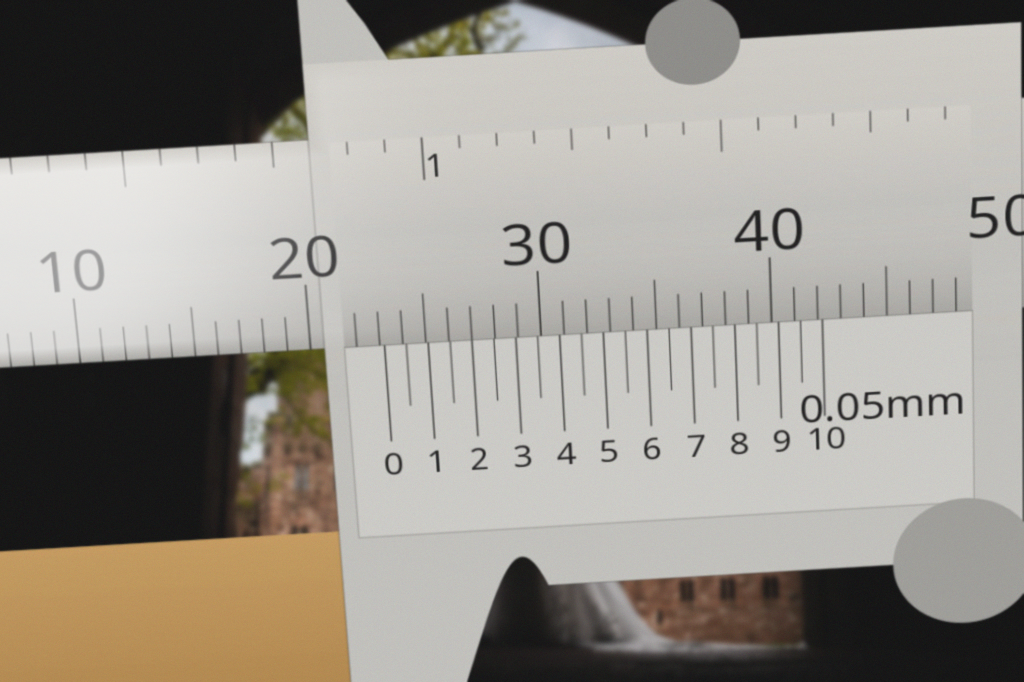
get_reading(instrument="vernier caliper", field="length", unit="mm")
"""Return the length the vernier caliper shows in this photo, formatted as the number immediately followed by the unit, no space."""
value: 23.2mm
